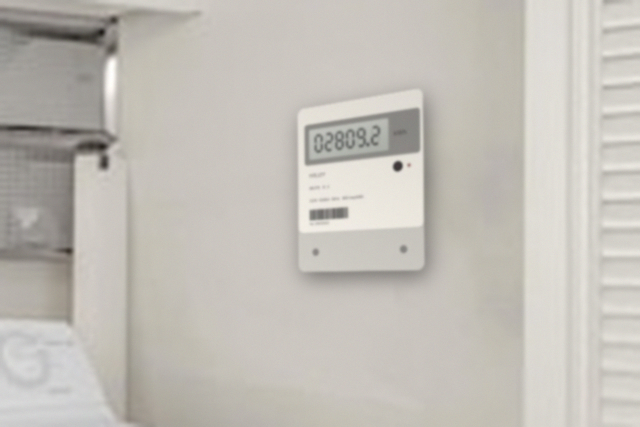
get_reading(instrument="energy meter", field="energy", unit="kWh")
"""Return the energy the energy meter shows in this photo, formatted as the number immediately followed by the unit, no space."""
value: 2809.2kWh
